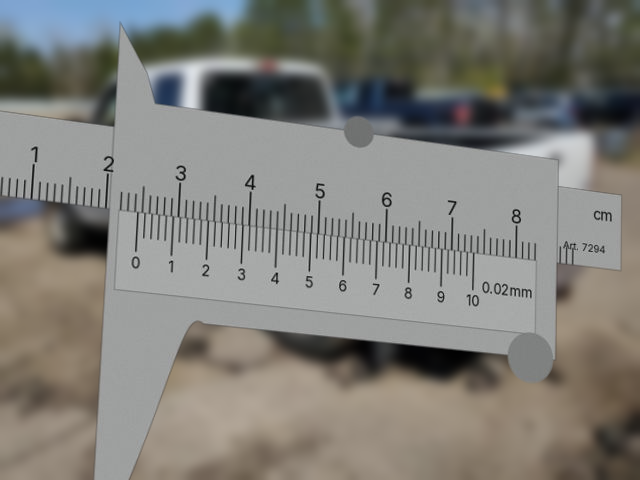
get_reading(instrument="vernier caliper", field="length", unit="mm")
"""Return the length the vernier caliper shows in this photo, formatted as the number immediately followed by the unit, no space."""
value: 24.4mm
